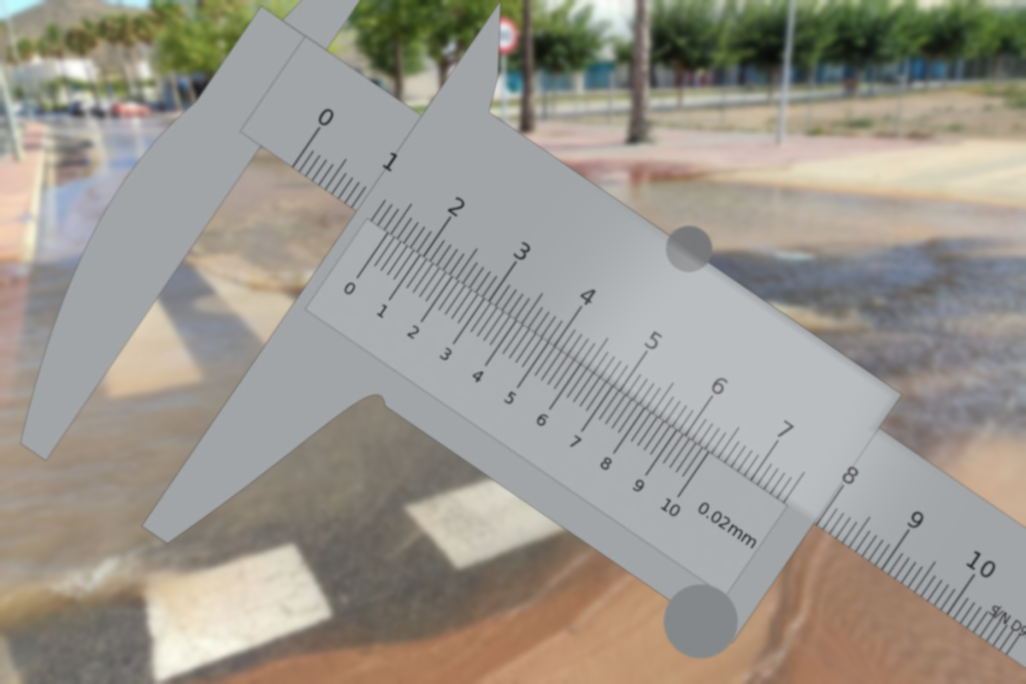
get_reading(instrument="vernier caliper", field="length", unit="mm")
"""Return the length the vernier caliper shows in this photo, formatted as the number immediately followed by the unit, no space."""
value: 14.6mm
